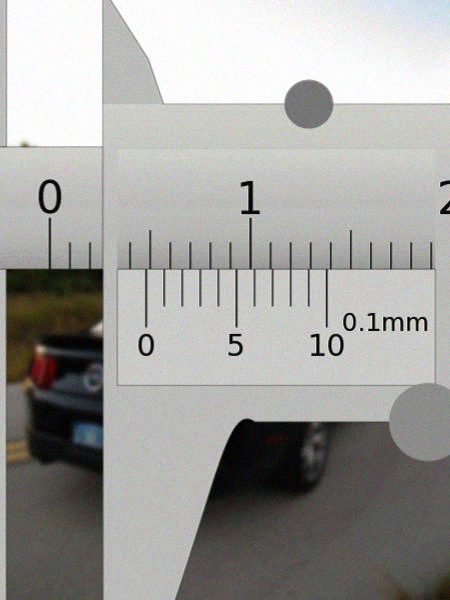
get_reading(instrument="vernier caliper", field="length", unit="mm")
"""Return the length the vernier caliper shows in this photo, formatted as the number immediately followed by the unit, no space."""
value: 4.8mm
